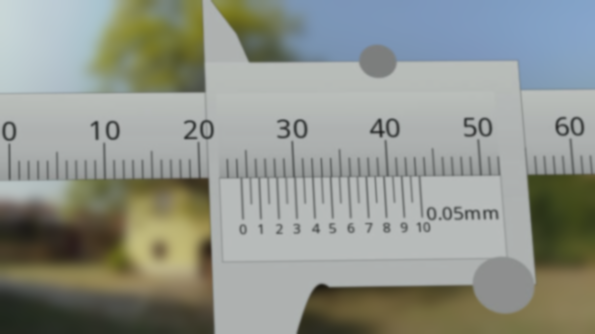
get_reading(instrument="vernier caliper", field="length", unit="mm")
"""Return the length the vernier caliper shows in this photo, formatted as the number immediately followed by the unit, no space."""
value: 24.4mm
